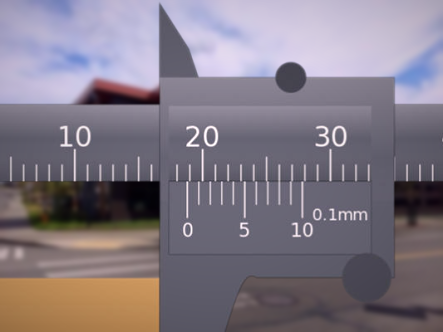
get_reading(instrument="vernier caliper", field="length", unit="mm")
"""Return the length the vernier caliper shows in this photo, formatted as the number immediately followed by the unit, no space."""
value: 18.8mm
